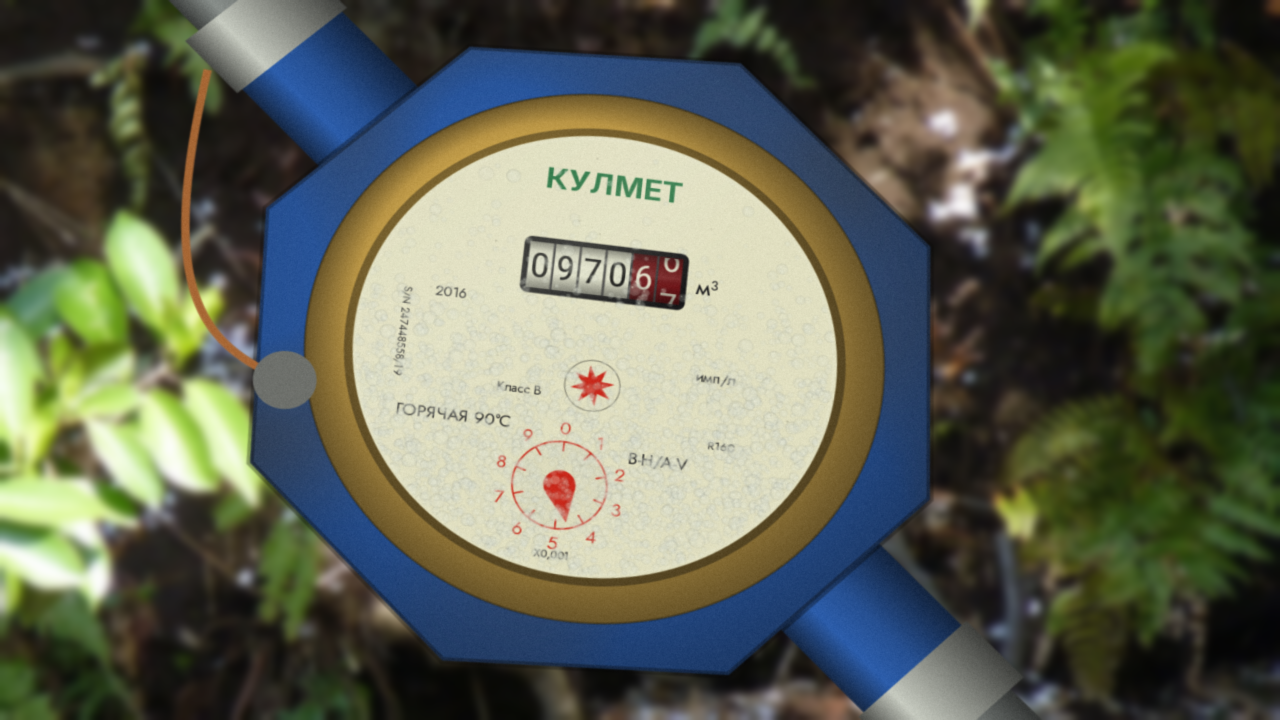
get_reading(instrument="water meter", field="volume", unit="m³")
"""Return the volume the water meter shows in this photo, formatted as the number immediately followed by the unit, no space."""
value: 970.664m³
